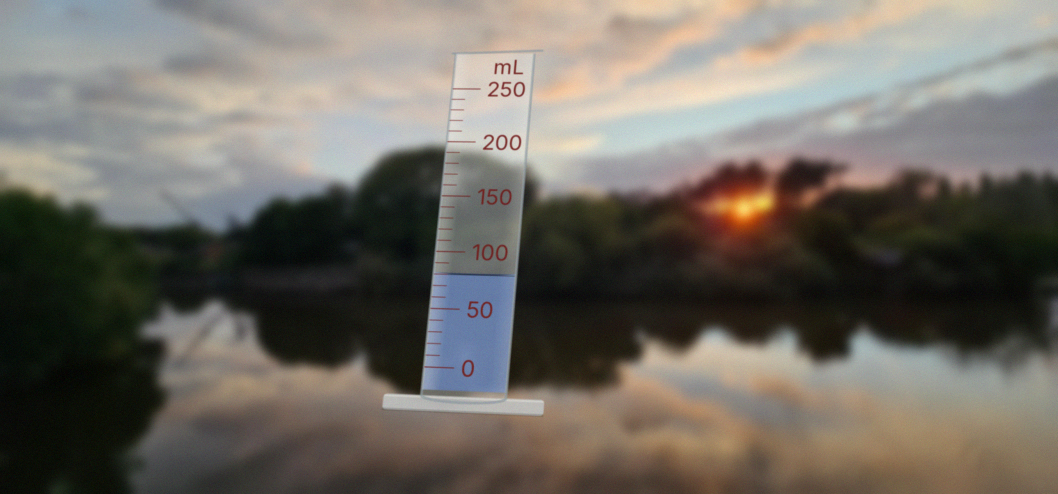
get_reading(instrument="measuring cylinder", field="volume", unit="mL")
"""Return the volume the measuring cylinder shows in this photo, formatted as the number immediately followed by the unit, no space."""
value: 80mL
